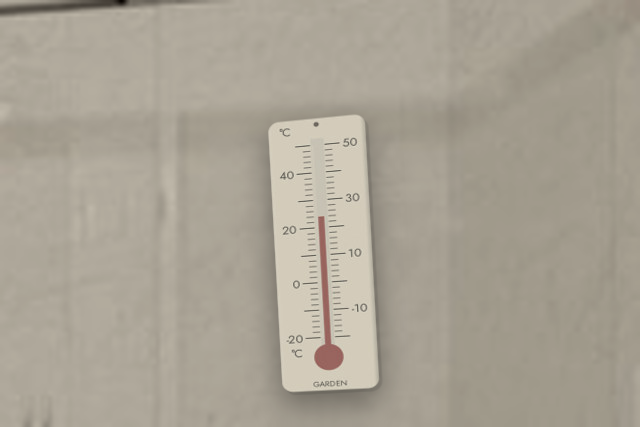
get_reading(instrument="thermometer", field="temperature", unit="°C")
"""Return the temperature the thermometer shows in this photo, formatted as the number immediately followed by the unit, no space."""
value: 24°C
